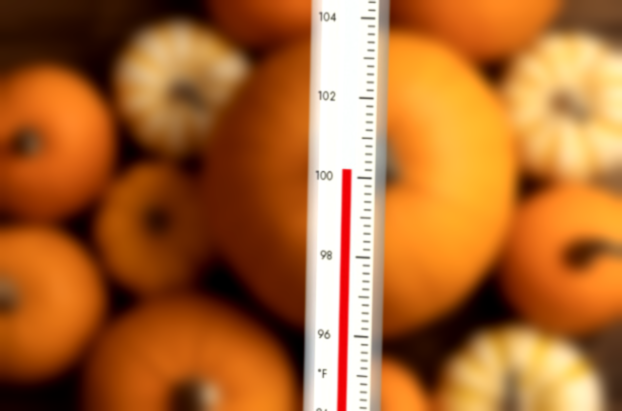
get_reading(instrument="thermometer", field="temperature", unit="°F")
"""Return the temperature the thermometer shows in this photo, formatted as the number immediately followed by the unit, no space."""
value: 100.2°F
